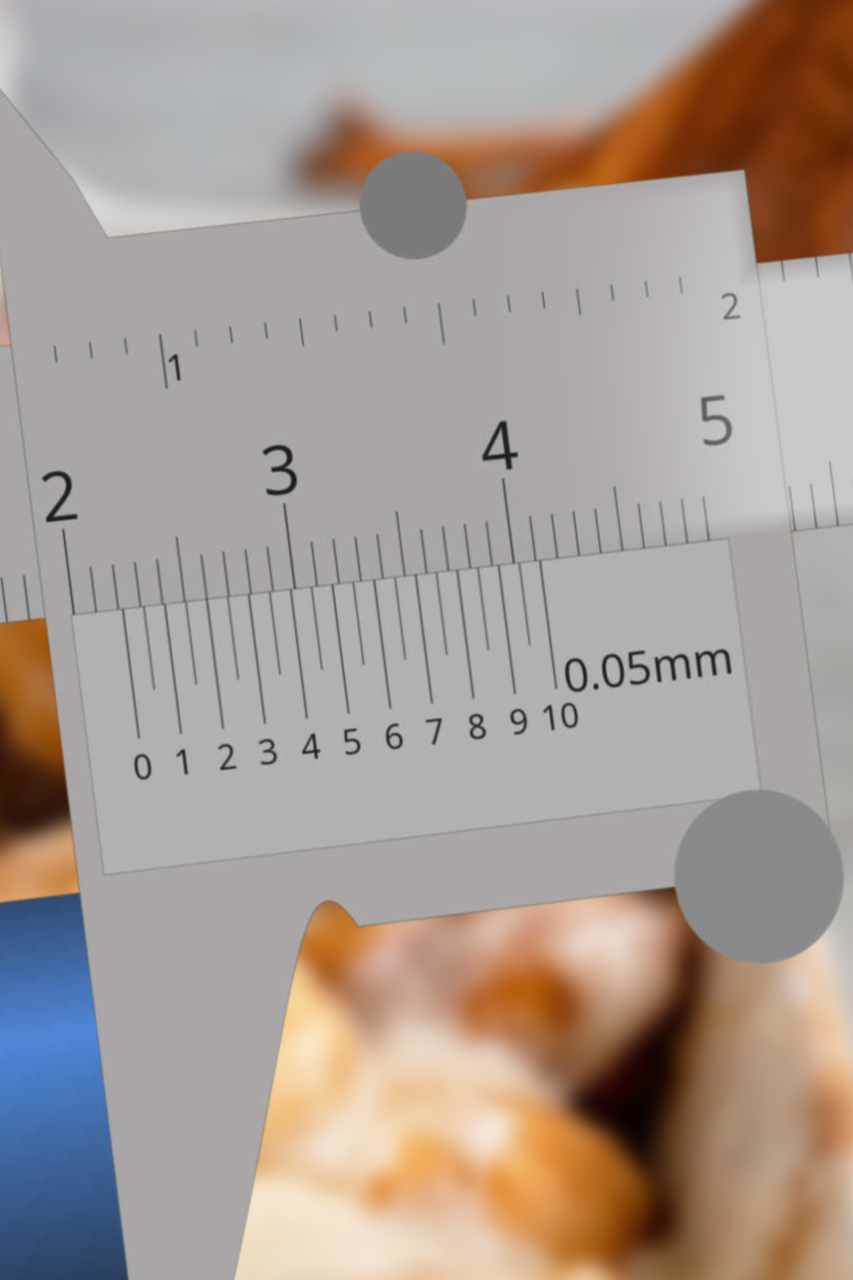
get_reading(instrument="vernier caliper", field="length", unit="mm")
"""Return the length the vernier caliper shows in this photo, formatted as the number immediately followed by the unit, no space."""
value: 22.2mm
